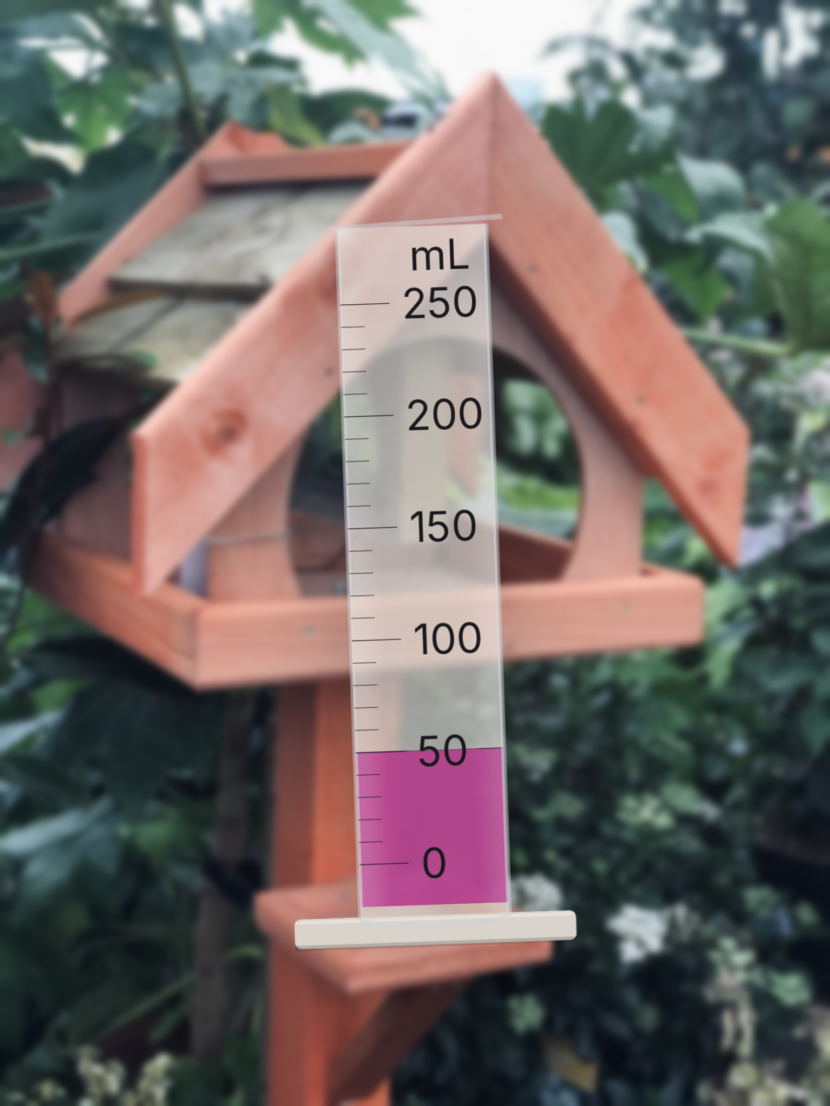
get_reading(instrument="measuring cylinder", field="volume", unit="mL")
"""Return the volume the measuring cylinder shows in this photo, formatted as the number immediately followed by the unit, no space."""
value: 50mL
